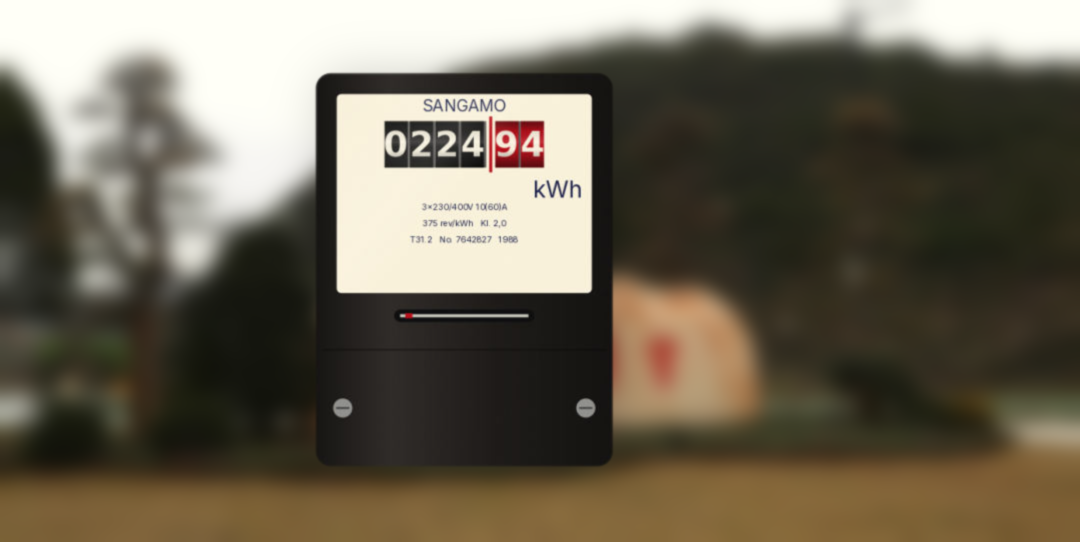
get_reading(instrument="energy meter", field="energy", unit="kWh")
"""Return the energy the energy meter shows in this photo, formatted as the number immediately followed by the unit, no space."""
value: 224.94kWh
